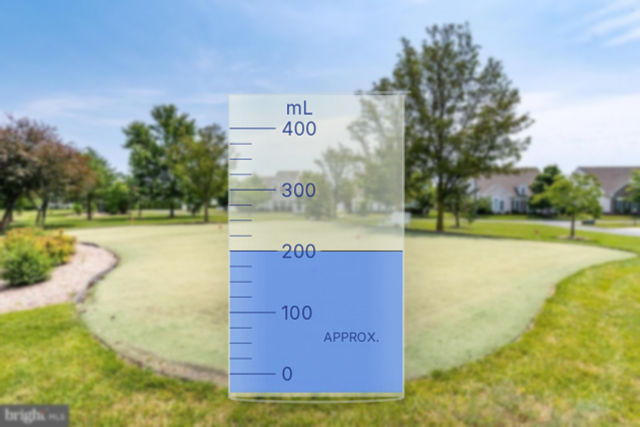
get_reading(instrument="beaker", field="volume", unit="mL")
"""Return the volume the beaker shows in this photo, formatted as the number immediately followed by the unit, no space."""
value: 200mL
